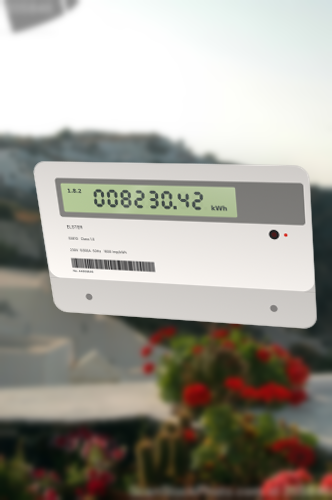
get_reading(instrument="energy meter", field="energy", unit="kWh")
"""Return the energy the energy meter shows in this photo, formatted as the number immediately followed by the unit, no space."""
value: 8230.42kWh
